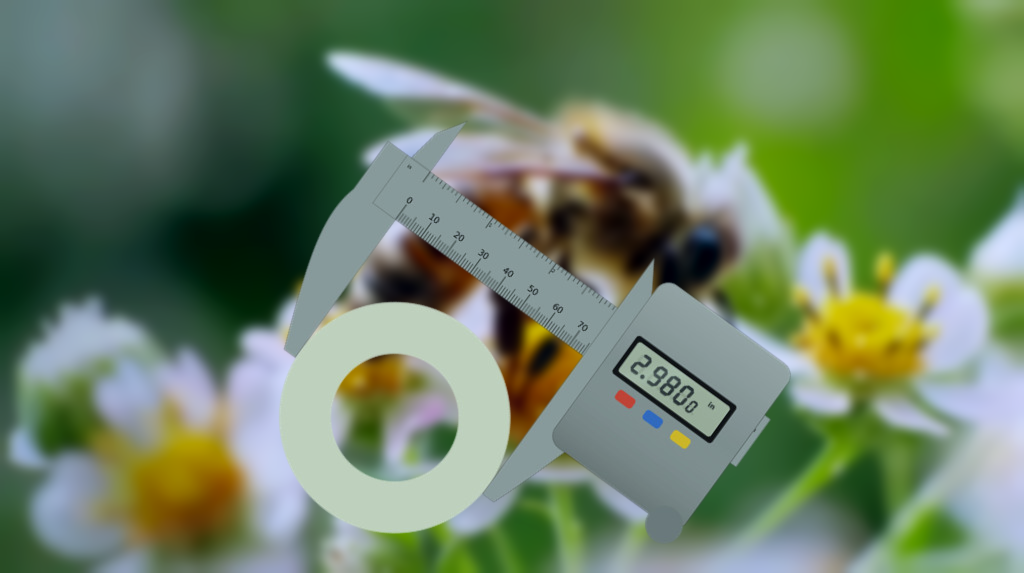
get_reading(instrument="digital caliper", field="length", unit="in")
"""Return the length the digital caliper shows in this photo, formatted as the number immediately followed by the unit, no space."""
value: 2.9800in
